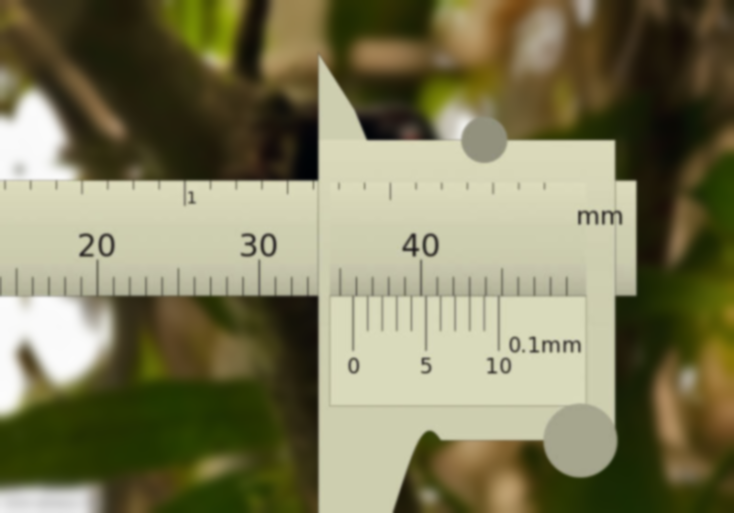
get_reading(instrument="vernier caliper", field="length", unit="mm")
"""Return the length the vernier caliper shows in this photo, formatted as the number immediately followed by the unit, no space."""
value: 35.8mm
